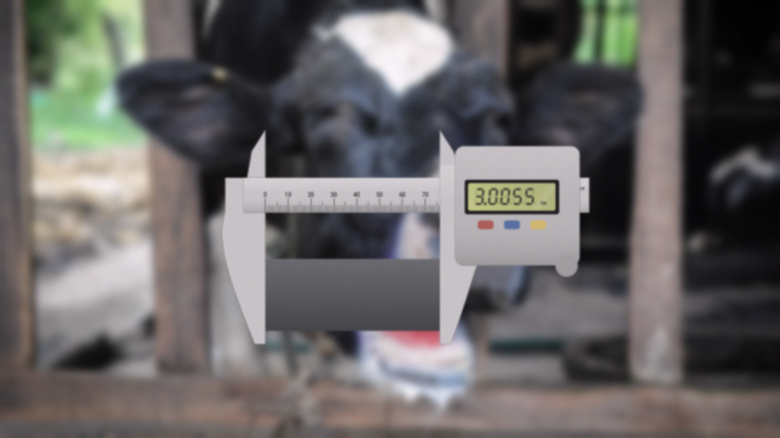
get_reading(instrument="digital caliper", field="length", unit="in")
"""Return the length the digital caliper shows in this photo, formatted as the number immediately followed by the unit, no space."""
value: 3.0055in
